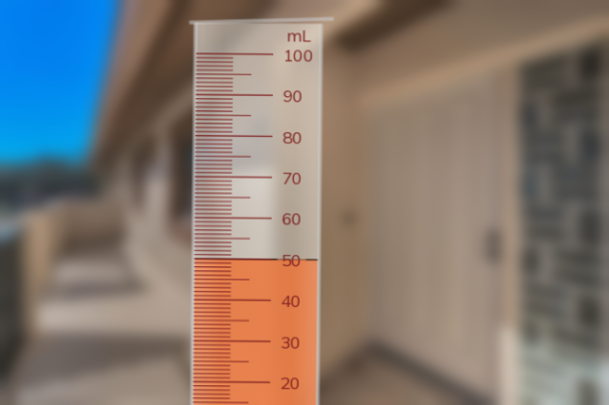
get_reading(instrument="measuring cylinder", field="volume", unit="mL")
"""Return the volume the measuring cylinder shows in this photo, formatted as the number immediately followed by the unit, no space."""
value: 50mL
